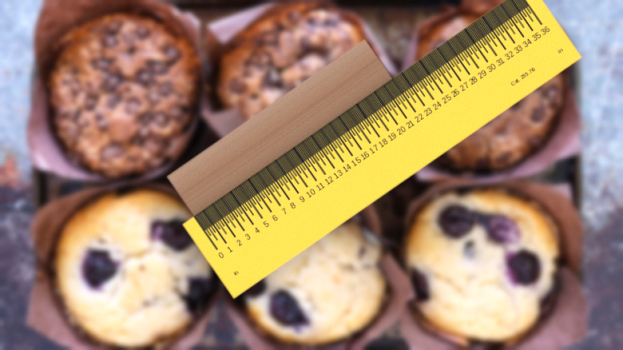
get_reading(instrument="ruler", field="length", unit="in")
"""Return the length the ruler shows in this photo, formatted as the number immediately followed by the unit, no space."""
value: 22in
